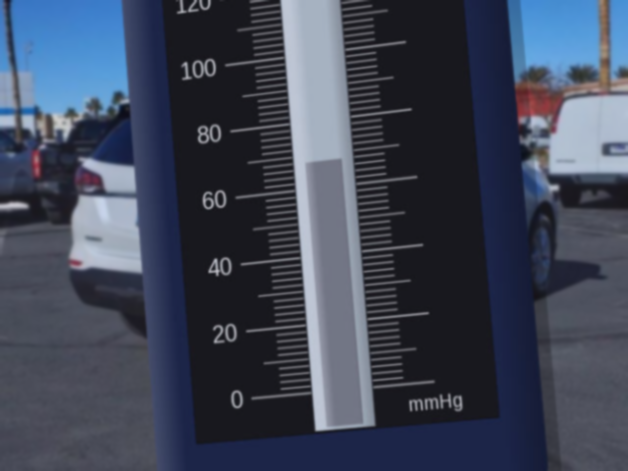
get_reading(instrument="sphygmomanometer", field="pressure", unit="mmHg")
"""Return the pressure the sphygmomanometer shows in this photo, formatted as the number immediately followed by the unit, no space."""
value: 68mmHg
